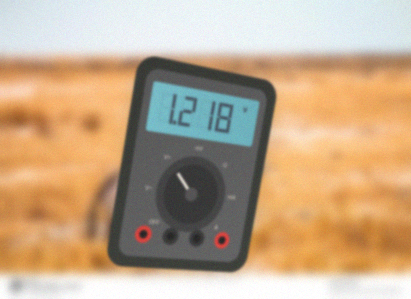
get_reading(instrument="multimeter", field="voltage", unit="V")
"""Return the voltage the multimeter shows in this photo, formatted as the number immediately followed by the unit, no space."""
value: 1.218V
